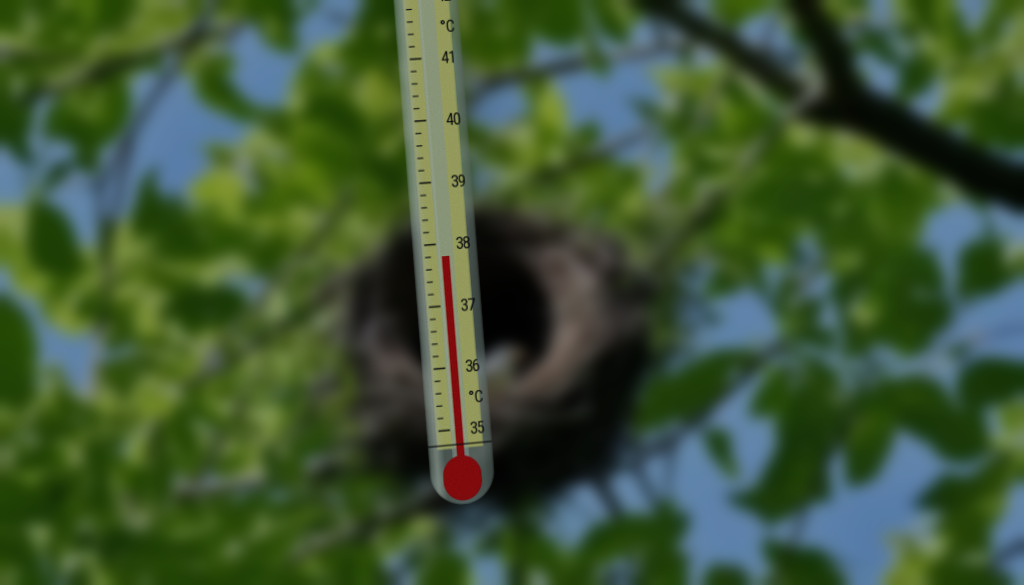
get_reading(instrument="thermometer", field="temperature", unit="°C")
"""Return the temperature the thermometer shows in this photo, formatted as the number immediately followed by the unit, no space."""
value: 37.8°C
